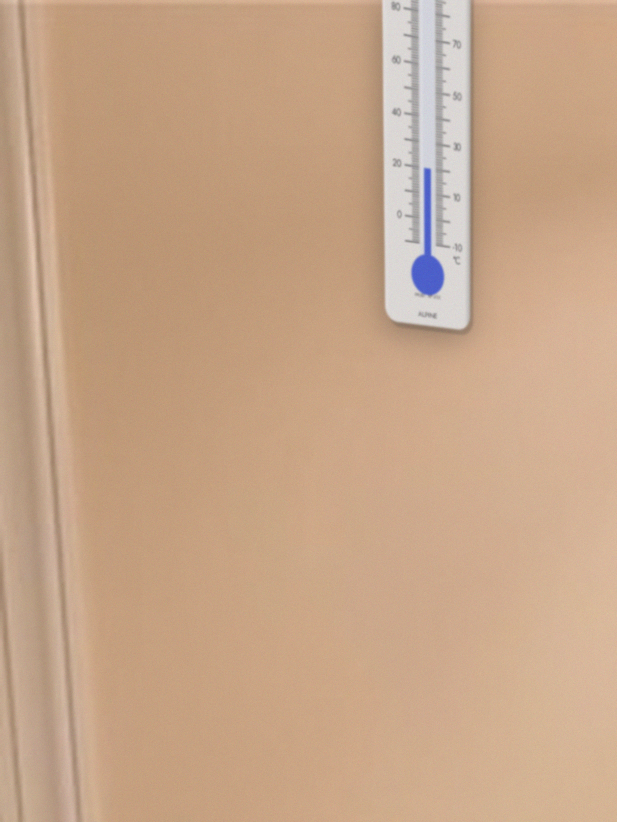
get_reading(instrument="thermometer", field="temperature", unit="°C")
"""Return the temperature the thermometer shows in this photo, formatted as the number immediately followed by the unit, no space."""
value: 20°C
